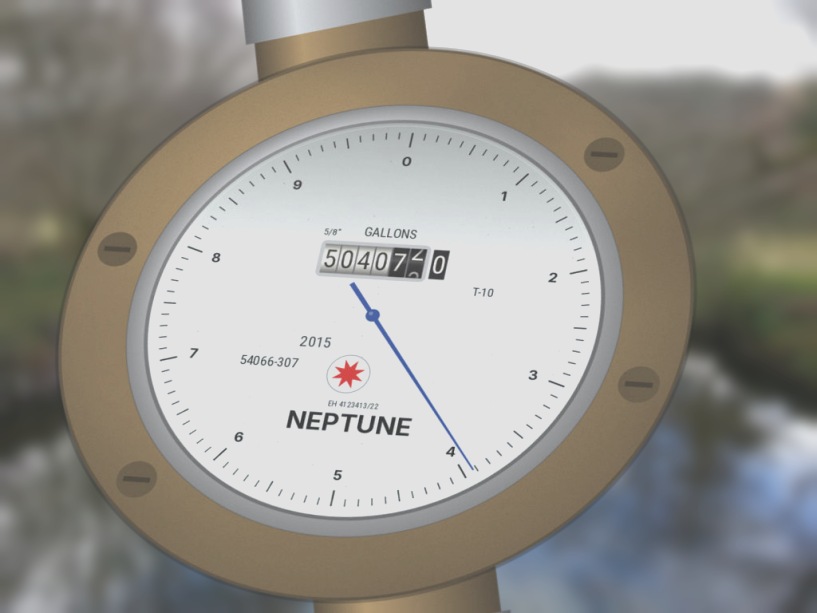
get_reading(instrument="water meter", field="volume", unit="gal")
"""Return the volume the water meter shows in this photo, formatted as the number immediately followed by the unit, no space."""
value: 5040723.9gal
